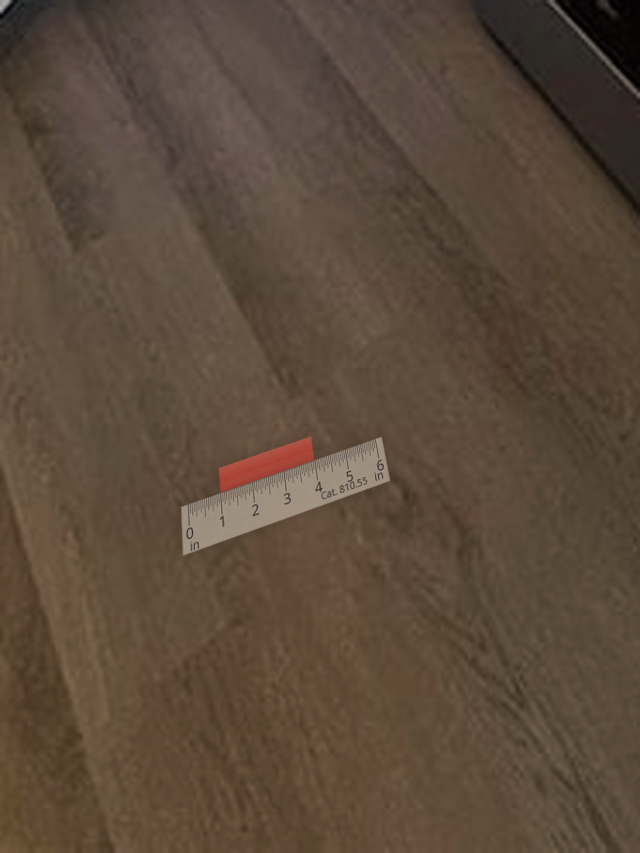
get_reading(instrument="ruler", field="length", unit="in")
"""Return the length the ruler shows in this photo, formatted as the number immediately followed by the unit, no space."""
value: 3in
